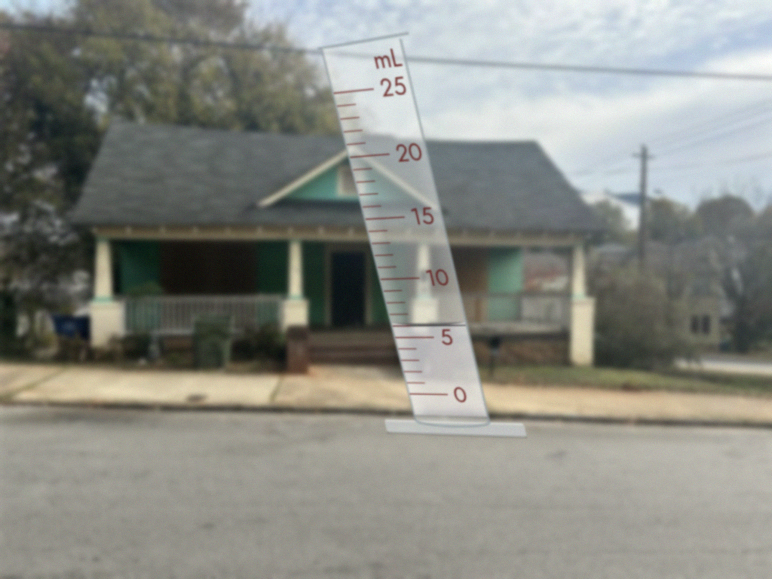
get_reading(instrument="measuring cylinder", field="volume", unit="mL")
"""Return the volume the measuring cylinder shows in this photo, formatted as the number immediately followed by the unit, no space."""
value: 6mL
